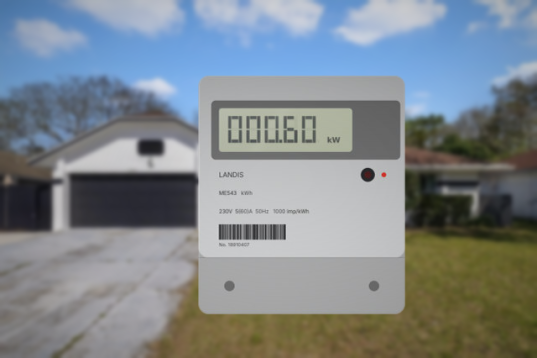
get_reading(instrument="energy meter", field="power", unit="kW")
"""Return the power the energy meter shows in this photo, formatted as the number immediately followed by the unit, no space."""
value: 0.60kW
